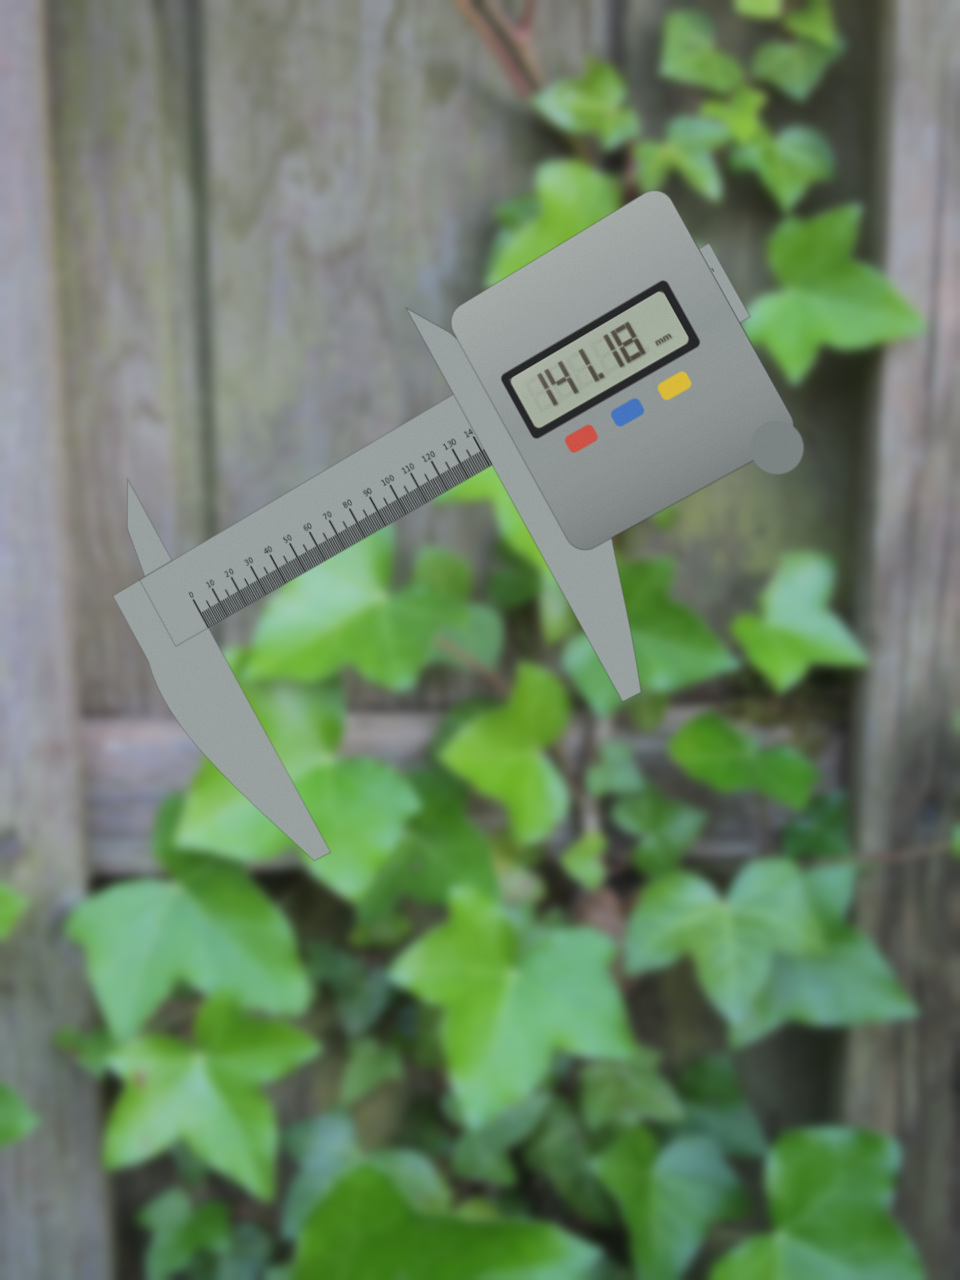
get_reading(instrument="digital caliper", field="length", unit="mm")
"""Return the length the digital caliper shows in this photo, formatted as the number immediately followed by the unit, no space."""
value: 141.18mm
